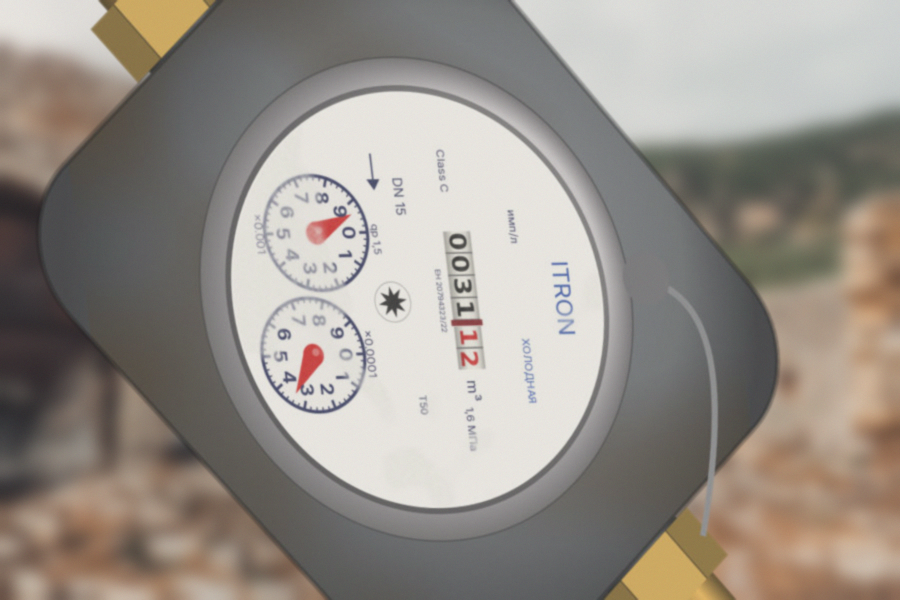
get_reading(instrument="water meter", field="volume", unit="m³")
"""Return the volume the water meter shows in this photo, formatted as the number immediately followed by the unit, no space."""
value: 31.1193m³
